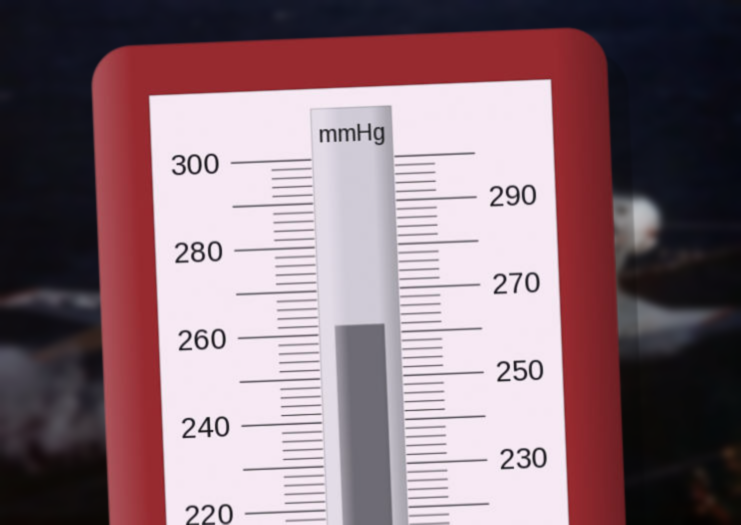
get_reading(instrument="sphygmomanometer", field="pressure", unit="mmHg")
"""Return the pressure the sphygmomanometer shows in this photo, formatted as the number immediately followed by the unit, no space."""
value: 262mmHg
